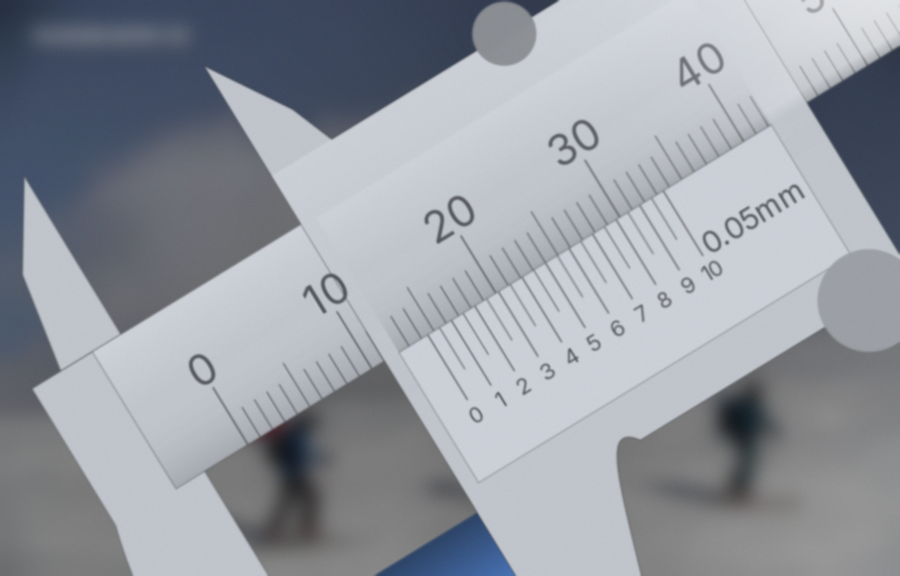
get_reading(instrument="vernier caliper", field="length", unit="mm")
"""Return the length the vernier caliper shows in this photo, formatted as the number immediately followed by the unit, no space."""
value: 14.5mm
